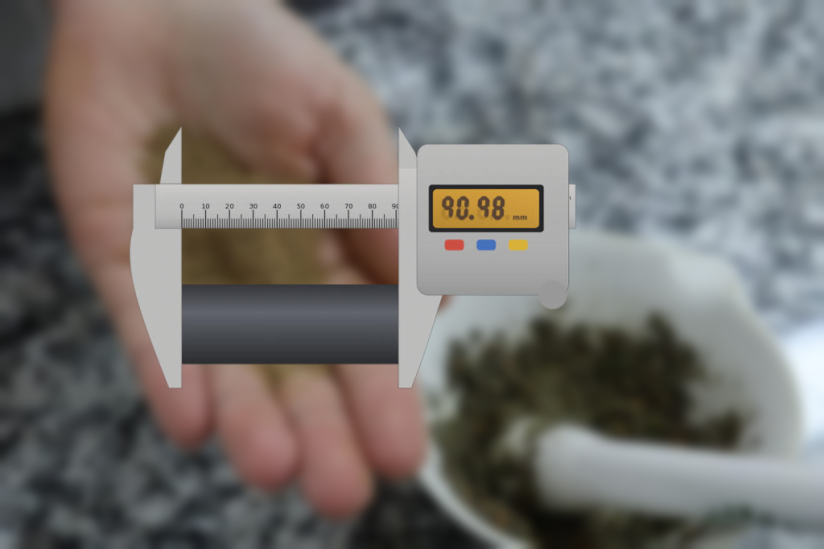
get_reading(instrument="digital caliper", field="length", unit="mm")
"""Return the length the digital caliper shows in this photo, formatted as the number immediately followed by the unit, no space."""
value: 90.98mm
